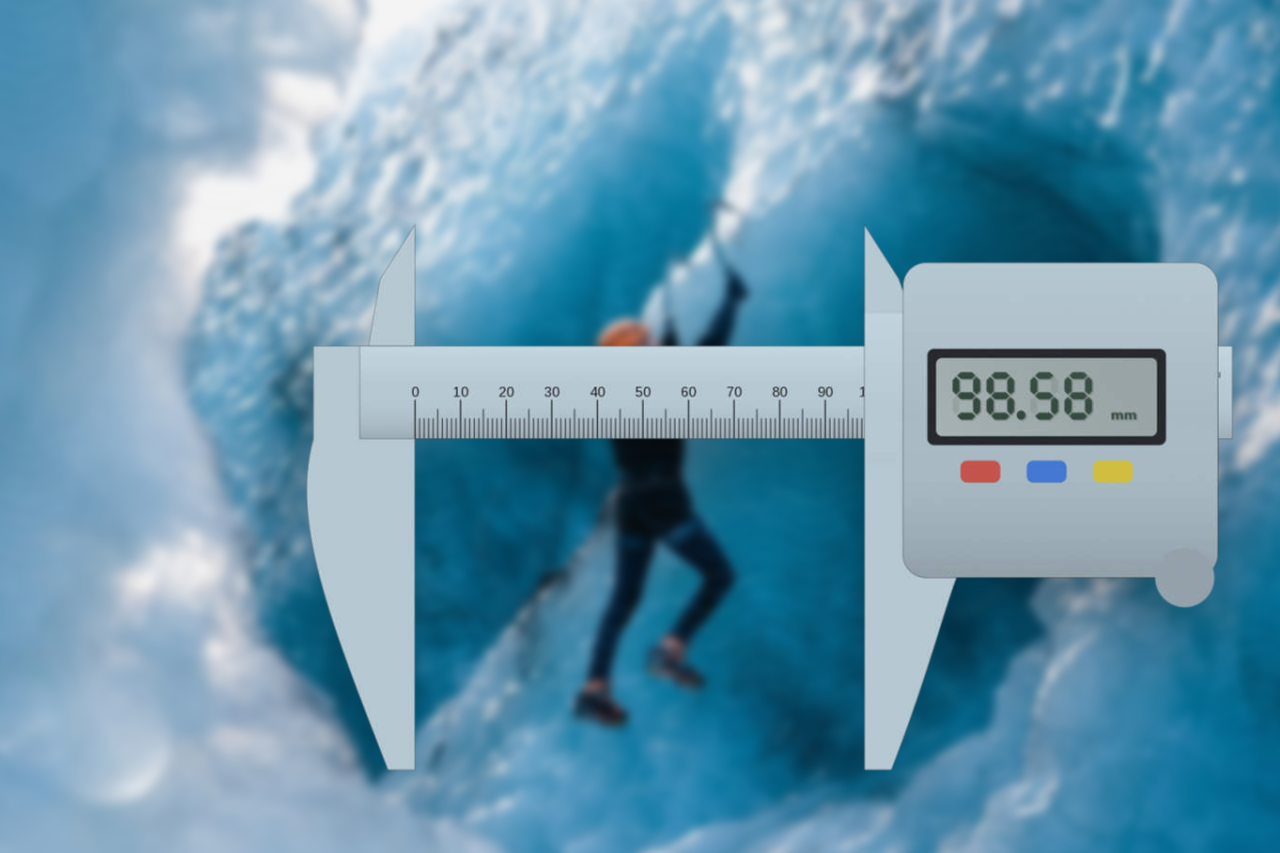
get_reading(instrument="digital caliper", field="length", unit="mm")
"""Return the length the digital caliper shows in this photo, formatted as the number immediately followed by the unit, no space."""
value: 98.58mm
